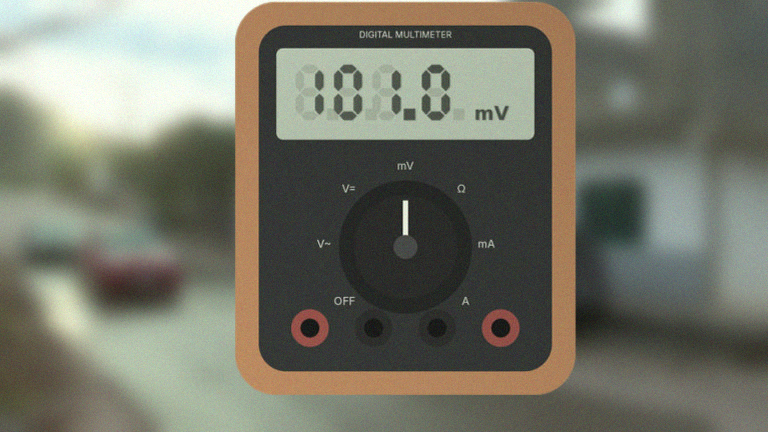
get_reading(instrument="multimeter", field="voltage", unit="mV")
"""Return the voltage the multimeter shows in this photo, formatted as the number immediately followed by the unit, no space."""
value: 101.0mV
